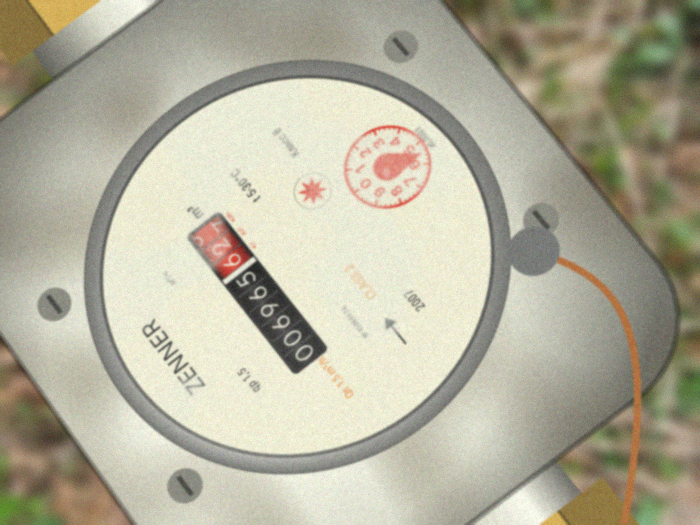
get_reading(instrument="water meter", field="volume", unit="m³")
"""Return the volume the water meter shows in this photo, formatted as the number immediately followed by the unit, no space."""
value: 6965.6265m³
